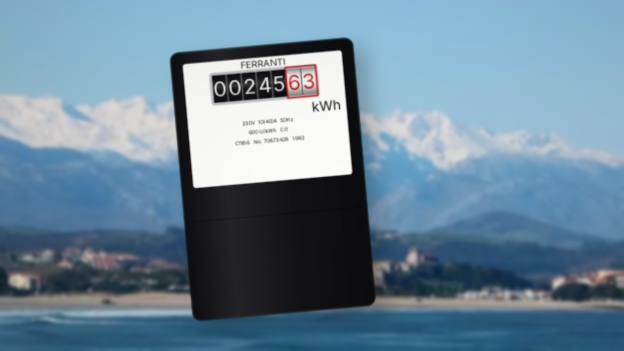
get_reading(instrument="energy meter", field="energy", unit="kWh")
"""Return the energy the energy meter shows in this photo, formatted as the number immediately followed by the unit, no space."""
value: 245.63kWh
